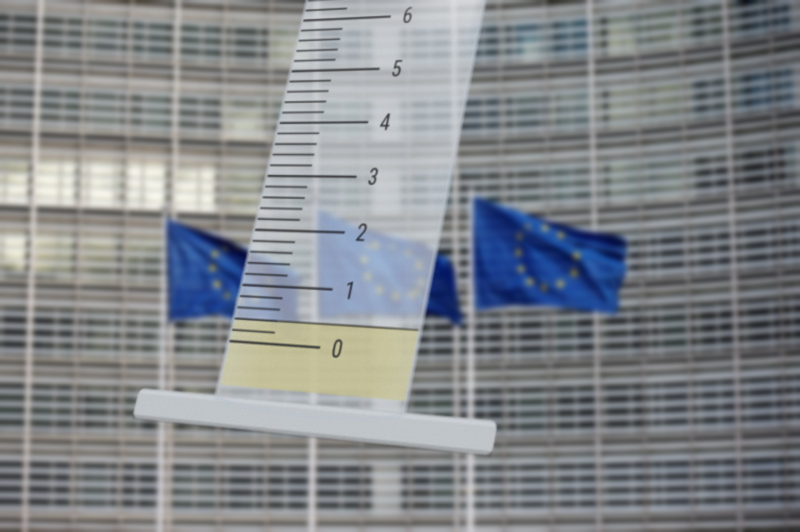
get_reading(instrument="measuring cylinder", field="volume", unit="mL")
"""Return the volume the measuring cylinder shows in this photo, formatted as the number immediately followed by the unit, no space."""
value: 0.4mL
